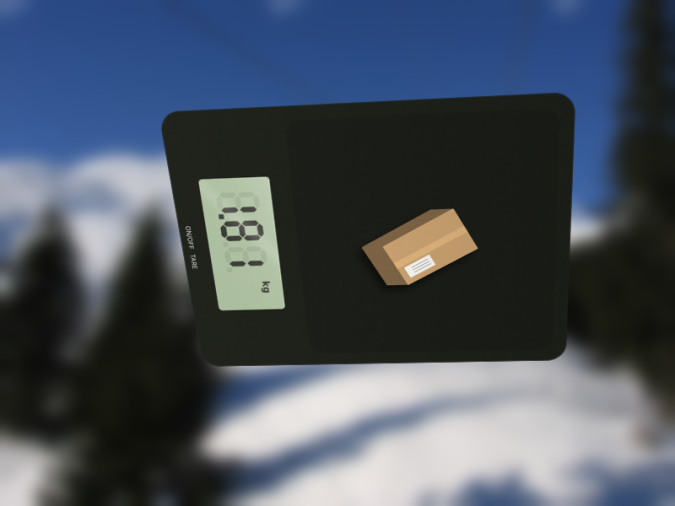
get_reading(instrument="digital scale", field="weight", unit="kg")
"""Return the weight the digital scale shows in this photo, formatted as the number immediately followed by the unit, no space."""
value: 1.81kg
